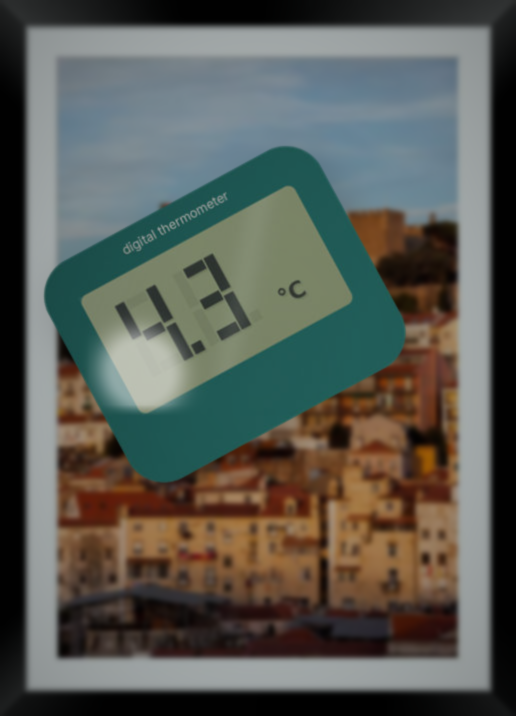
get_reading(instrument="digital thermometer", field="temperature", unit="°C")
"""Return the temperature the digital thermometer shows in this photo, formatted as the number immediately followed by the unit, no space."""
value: 4.3°C
